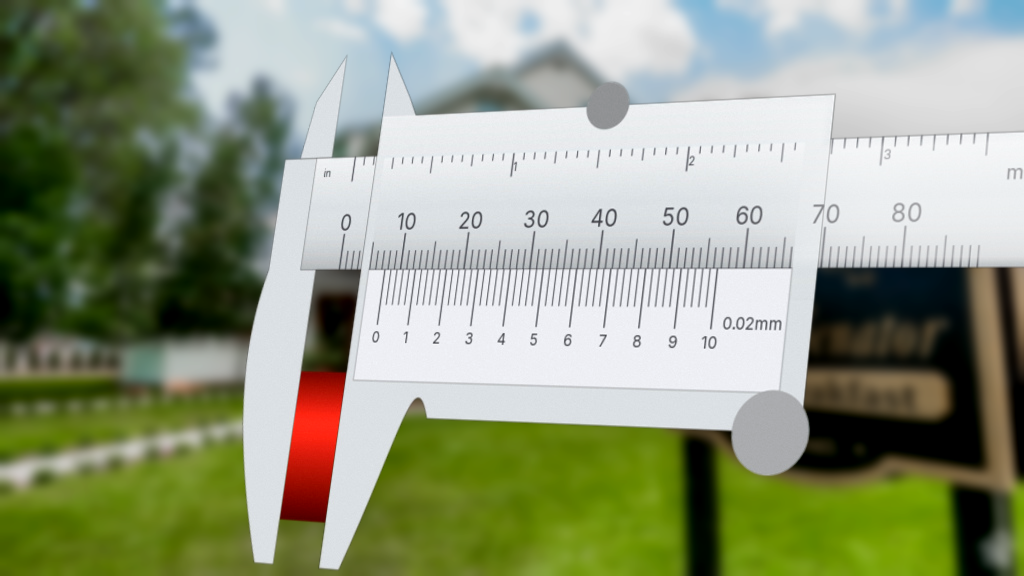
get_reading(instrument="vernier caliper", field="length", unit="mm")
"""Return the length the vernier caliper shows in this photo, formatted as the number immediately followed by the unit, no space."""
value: 7.5mm
